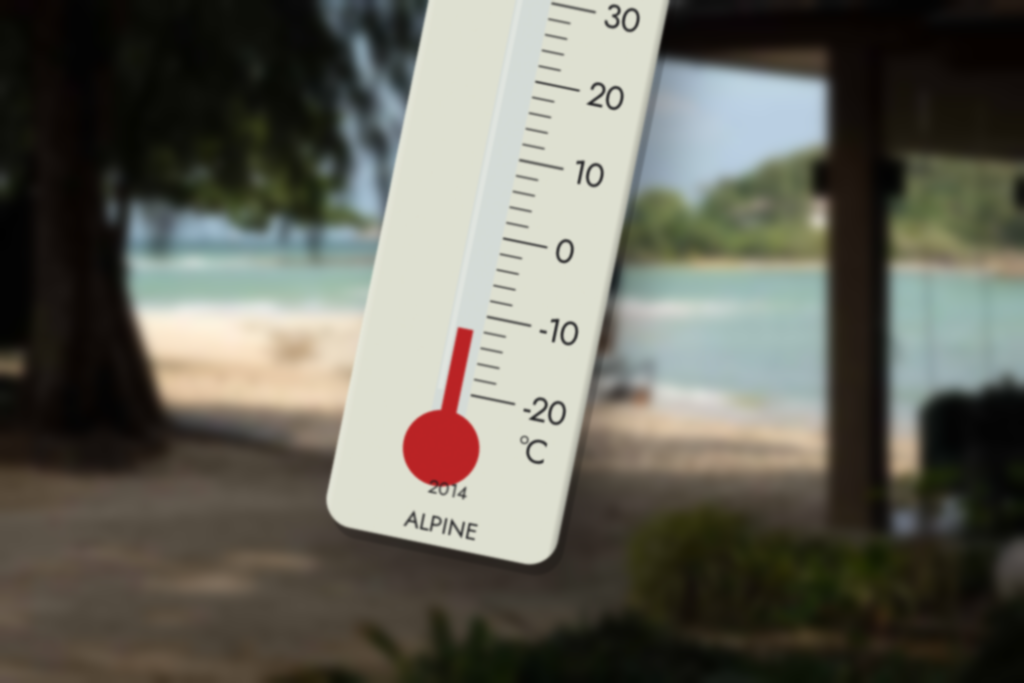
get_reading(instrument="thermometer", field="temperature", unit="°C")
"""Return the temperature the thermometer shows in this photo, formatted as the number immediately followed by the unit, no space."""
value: -12°C
